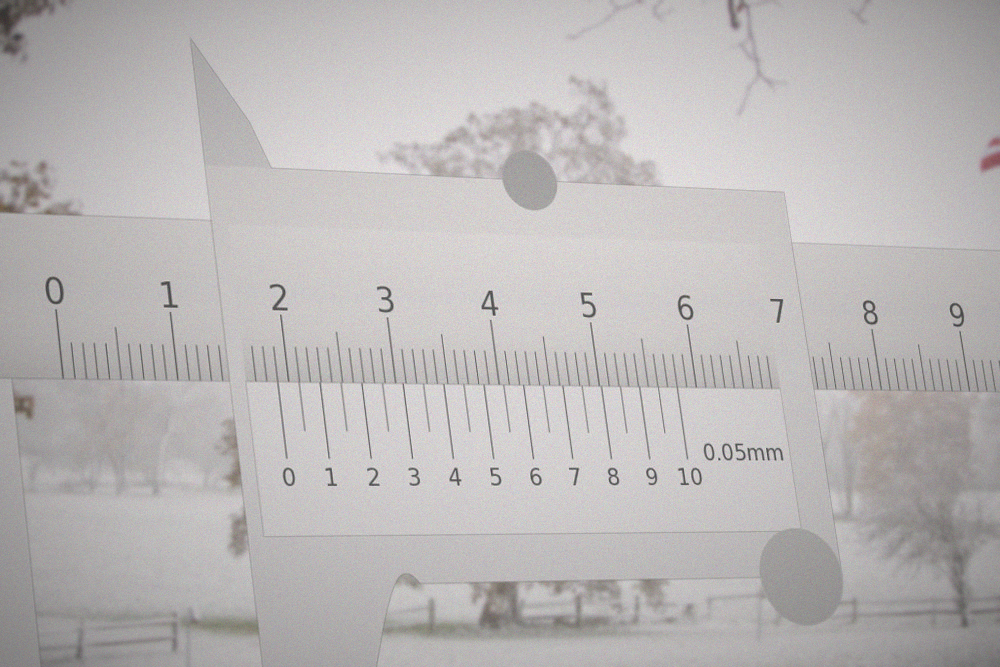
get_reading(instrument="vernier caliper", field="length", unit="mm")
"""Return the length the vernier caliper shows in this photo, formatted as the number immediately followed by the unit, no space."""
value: 19.0mm
